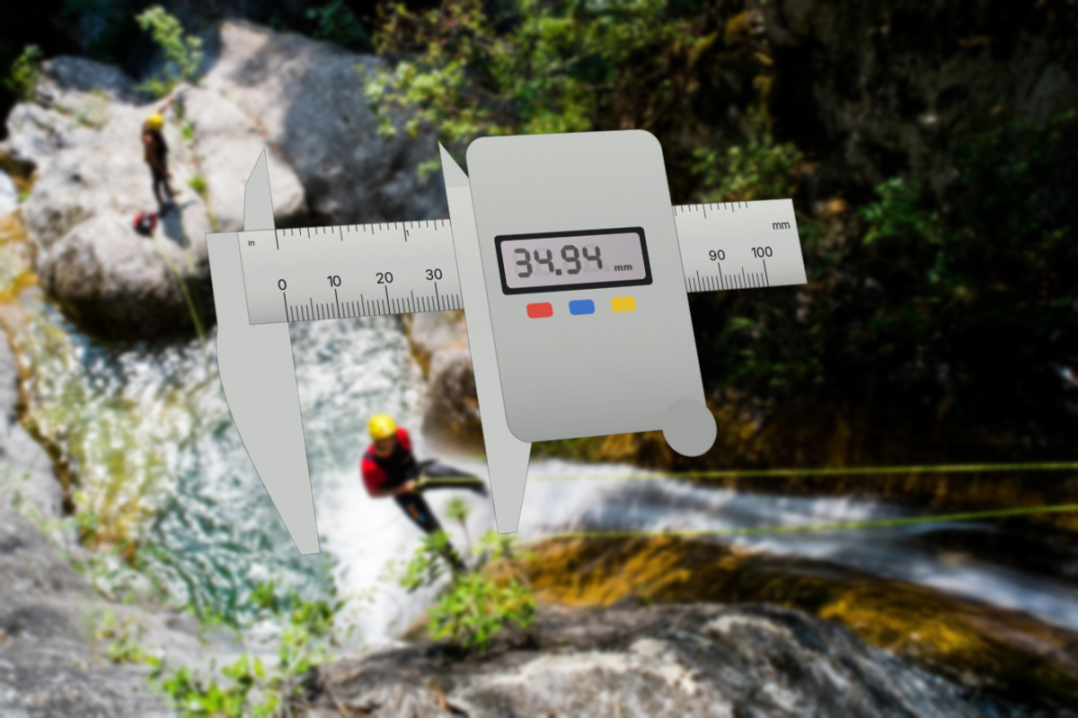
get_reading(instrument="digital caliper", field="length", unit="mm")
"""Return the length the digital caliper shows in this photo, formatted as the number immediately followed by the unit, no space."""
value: 34.94mm
